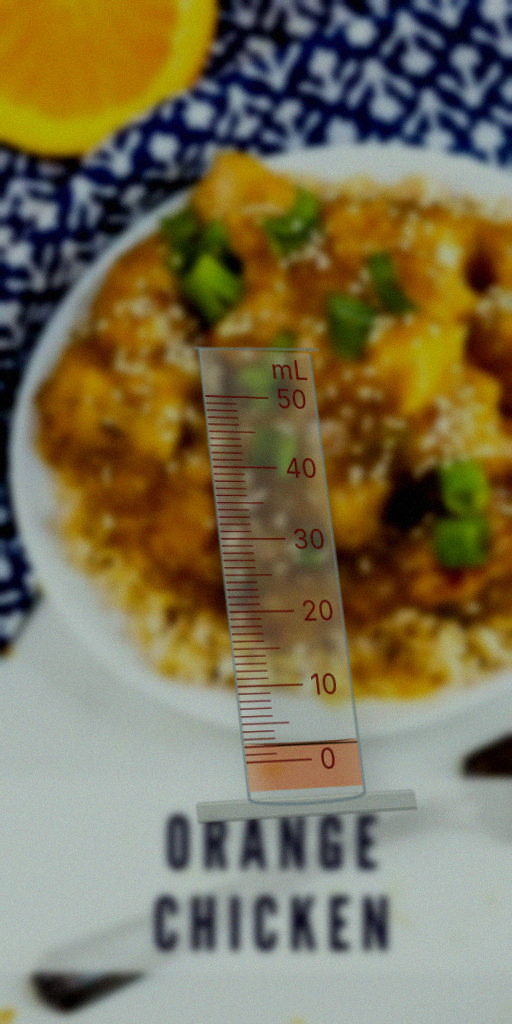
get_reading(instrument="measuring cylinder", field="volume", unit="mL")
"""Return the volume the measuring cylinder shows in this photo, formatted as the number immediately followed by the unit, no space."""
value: 2mL
